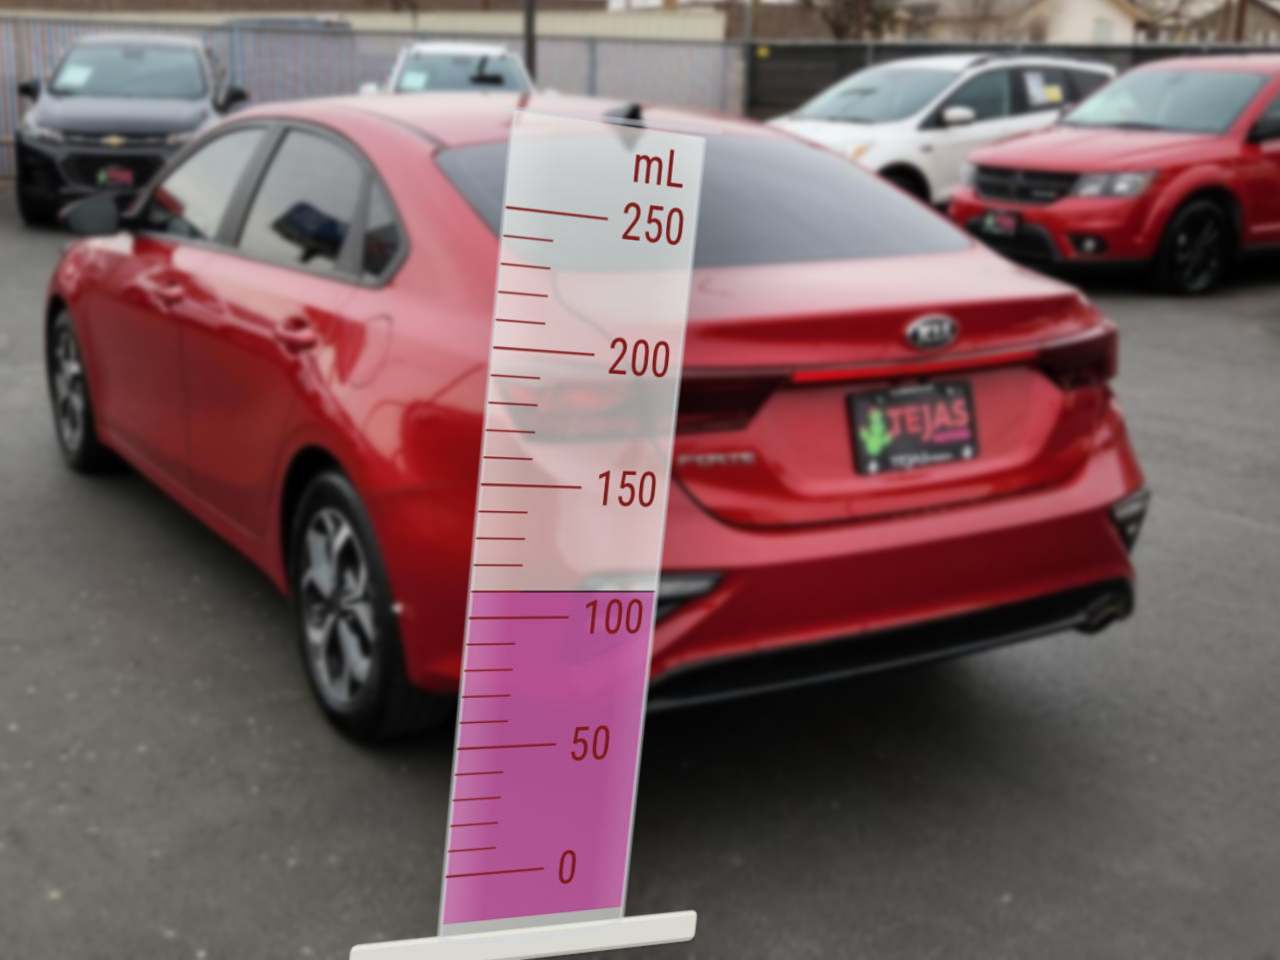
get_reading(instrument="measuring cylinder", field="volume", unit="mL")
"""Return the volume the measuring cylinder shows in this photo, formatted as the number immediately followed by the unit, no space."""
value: 110mL
